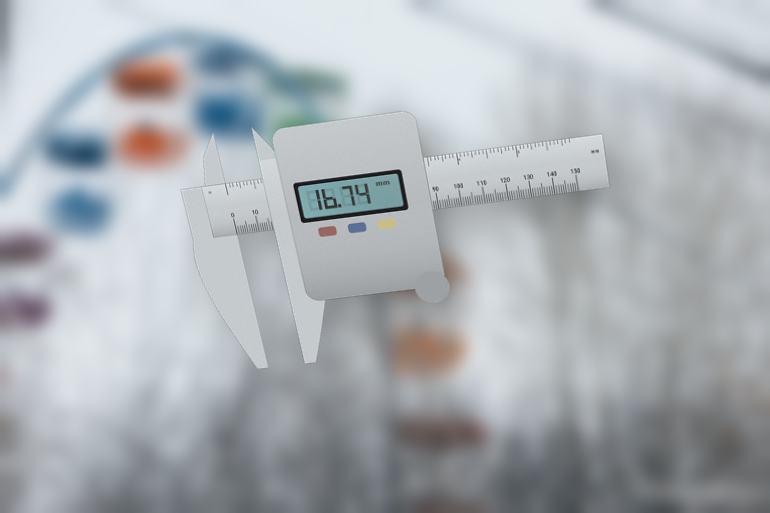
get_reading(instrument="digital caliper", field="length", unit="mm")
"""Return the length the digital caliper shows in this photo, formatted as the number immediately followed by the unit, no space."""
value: 16.74mm
